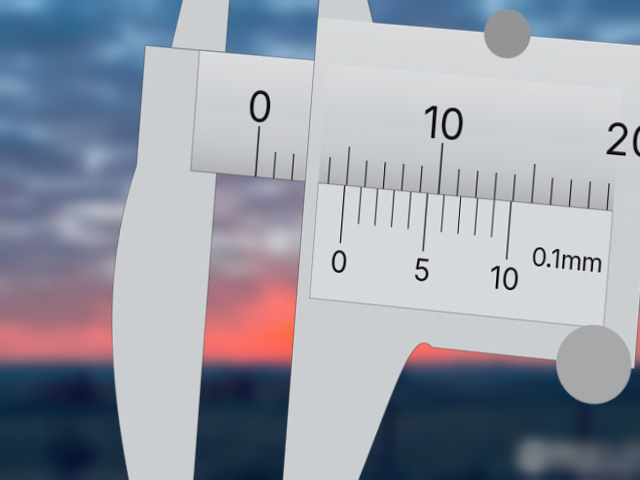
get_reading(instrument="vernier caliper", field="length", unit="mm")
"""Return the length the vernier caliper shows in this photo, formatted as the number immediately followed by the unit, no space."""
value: 4.9mm
